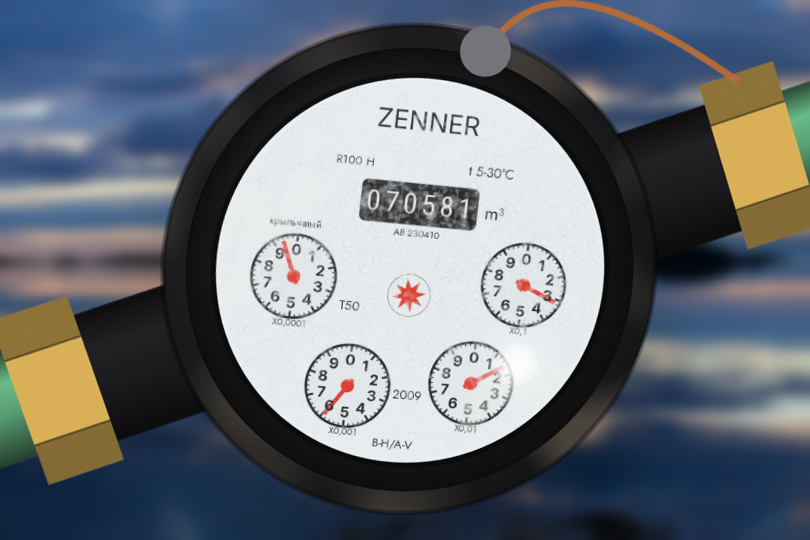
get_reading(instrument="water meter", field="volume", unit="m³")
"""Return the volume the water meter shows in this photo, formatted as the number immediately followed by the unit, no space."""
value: 70581.3159m³
